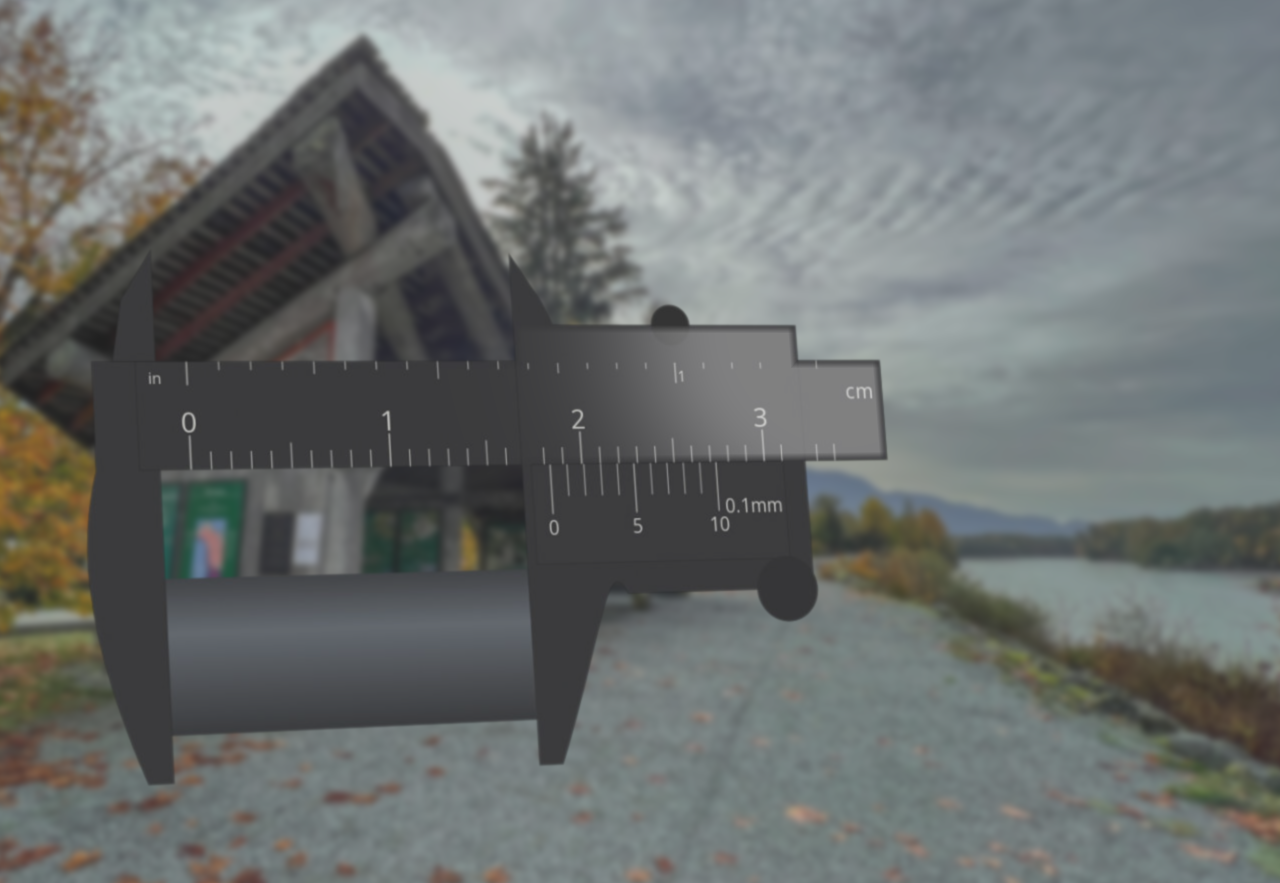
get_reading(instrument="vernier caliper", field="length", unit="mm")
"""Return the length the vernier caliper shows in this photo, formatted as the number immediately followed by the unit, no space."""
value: 18.3mm
